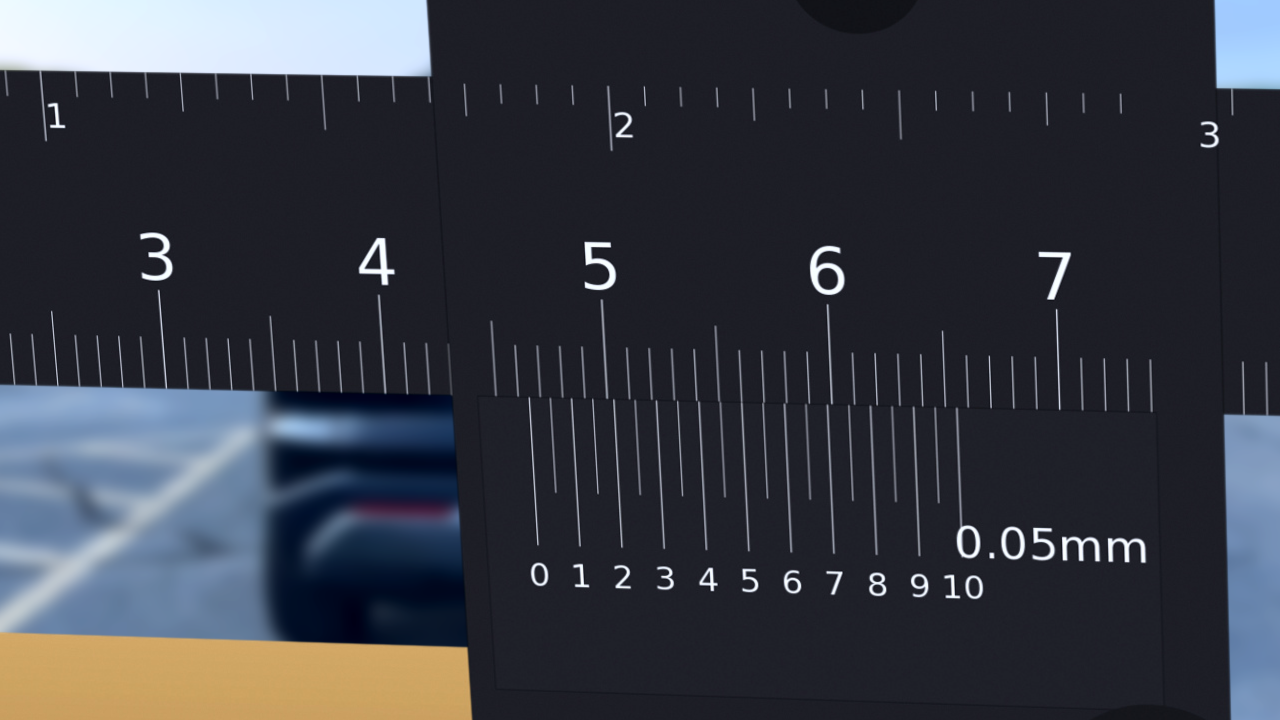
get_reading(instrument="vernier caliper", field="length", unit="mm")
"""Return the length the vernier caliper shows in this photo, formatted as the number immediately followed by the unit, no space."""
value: 46.5mm
